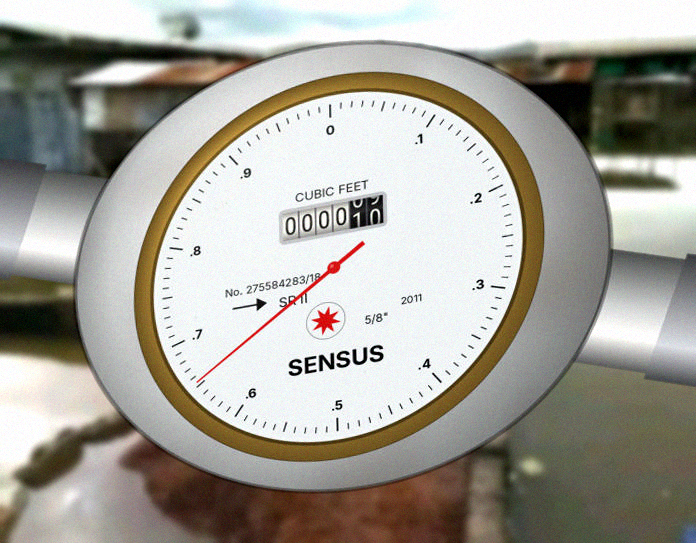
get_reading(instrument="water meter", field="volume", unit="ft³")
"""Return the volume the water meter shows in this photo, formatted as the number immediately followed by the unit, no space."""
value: 9.65ft³
